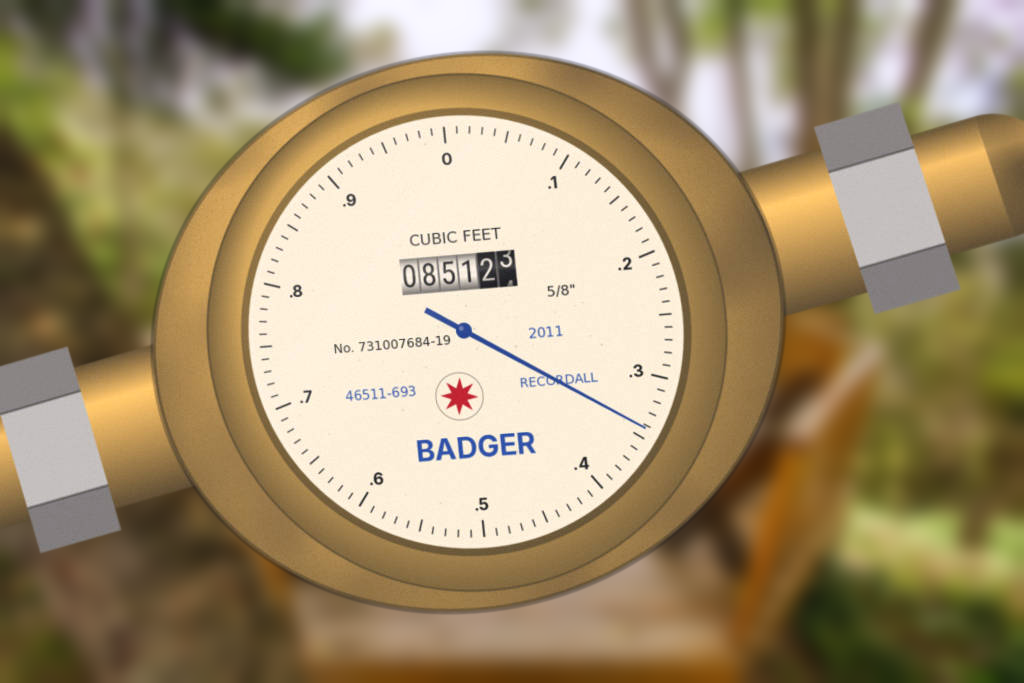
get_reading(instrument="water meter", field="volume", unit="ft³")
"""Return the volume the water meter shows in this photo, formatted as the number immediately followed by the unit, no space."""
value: 85123.34ft³
